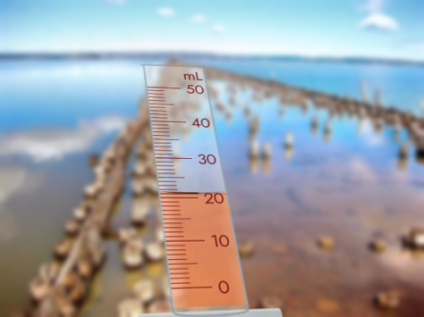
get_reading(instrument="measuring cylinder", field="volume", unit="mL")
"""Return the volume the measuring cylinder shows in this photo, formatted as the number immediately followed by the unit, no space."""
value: 21mL
